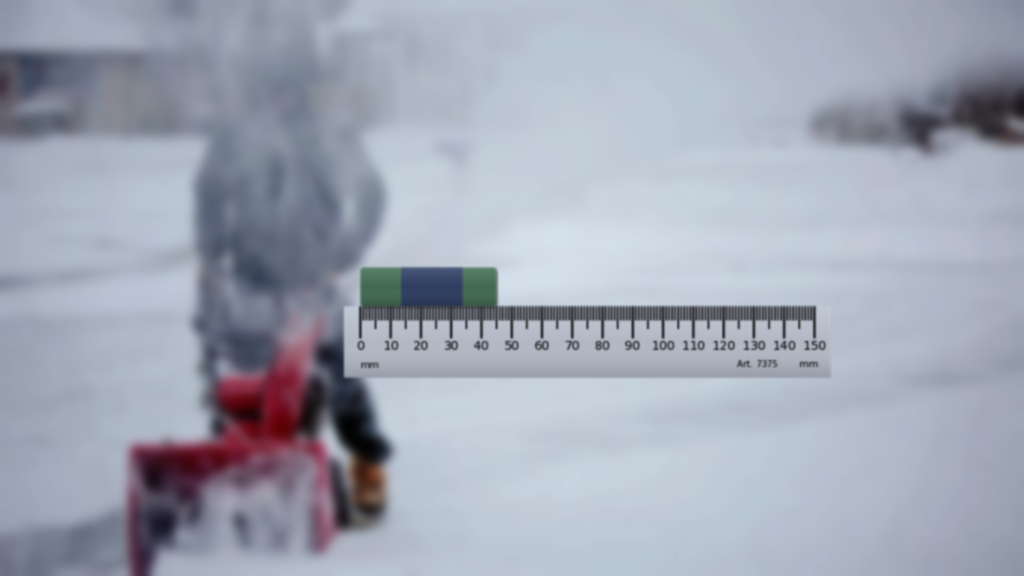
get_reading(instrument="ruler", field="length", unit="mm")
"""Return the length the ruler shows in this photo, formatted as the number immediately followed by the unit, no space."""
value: 45mm
